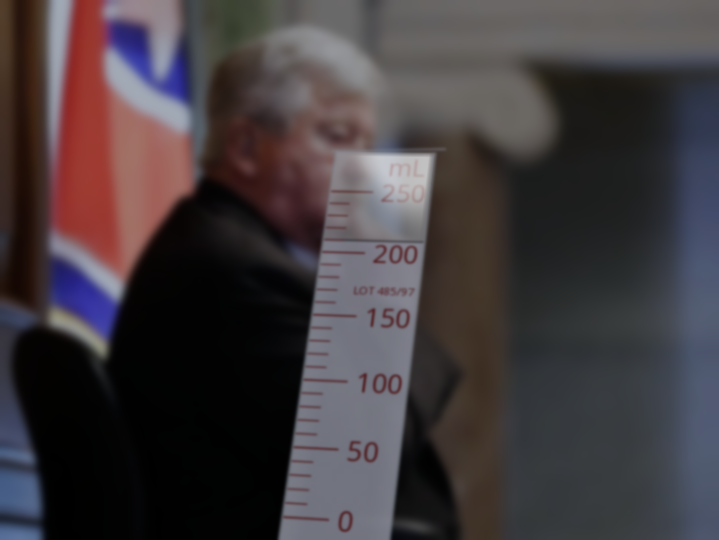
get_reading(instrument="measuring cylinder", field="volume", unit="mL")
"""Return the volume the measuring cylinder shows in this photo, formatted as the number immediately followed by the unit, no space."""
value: 210mL
